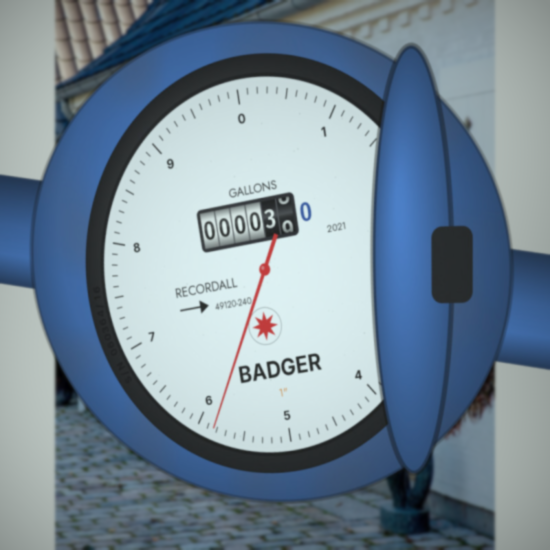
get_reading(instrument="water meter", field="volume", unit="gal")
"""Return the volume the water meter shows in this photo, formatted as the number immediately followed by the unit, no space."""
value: 385.8gal
